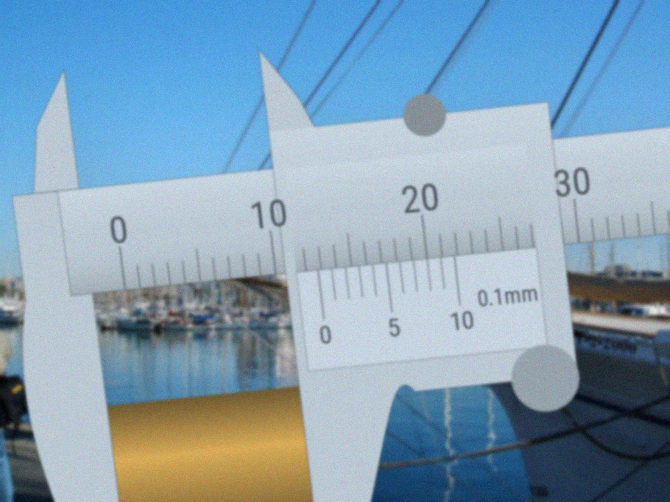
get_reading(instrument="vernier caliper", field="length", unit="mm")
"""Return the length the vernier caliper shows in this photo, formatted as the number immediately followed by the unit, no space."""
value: 12.8mm
